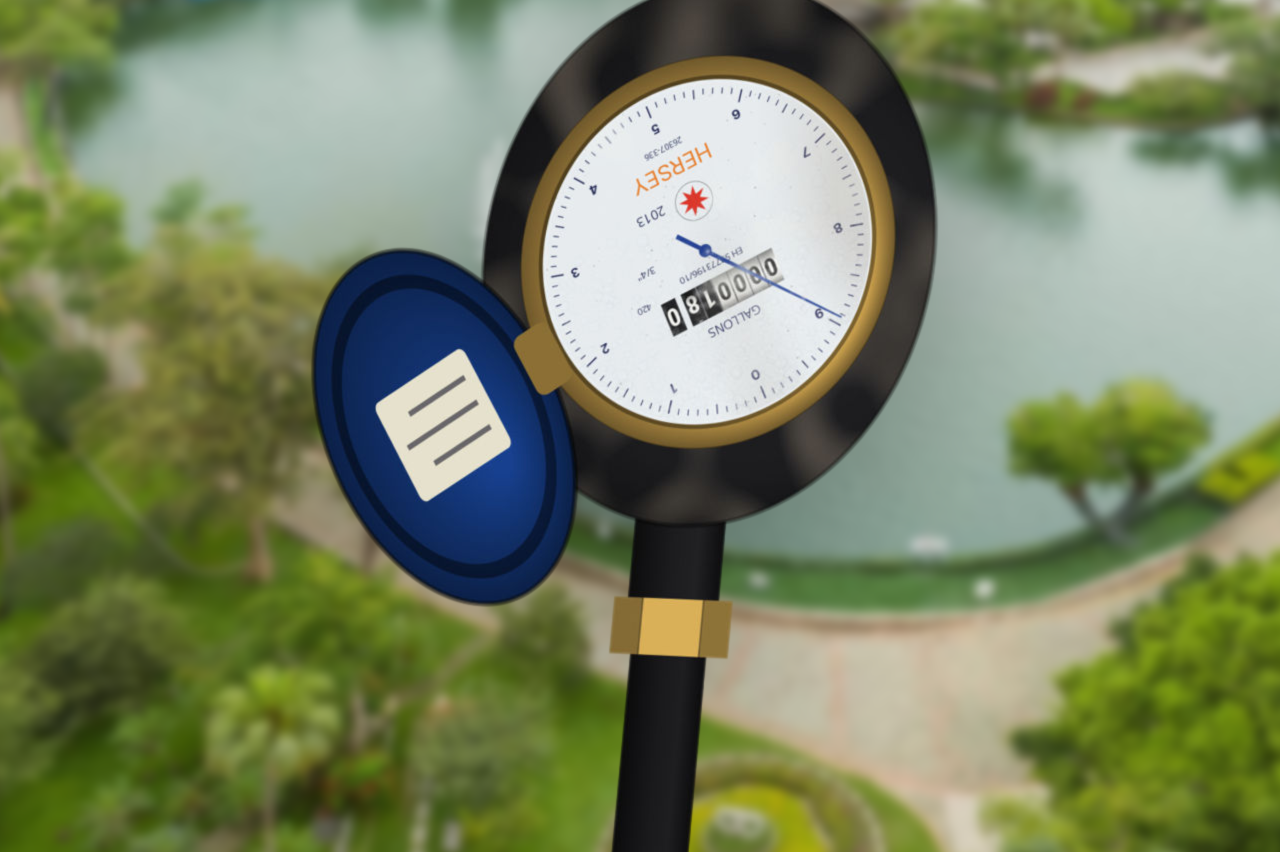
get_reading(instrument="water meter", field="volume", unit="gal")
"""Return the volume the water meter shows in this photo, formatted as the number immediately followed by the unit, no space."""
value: 178.9gal
